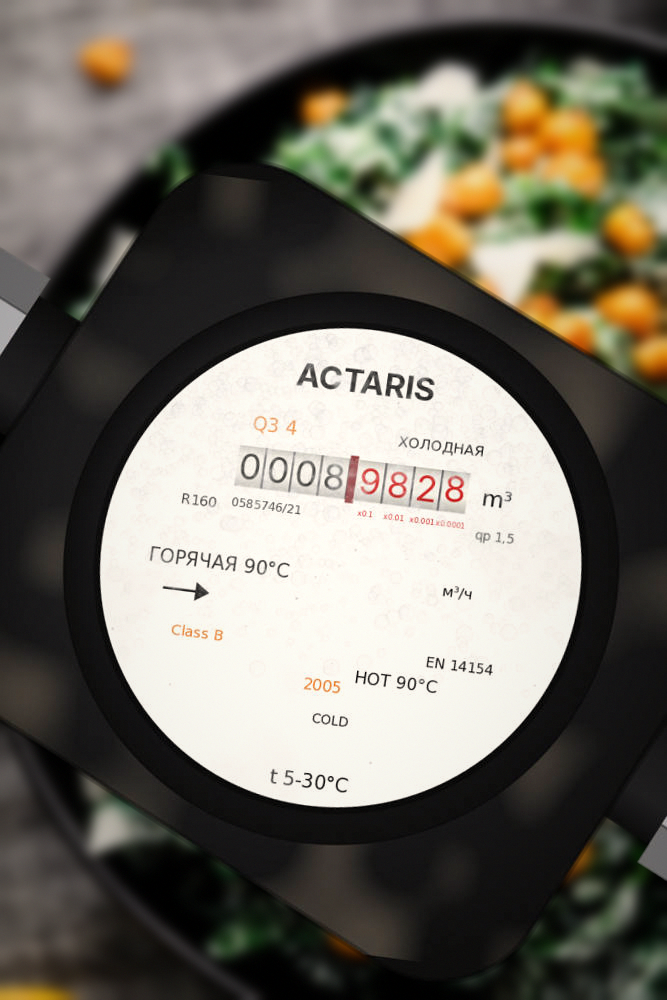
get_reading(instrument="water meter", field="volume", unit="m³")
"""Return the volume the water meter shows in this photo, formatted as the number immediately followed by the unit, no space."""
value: 8.9828m³
